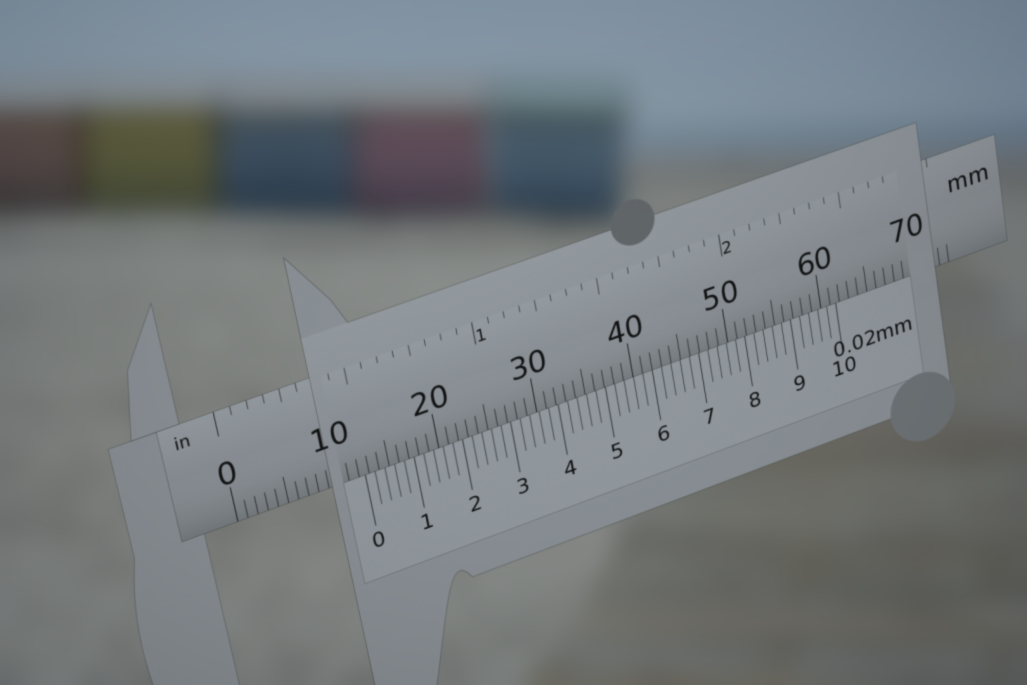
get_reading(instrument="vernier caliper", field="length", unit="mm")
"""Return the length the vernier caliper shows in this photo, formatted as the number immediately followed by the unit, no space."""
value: 12.6mm
